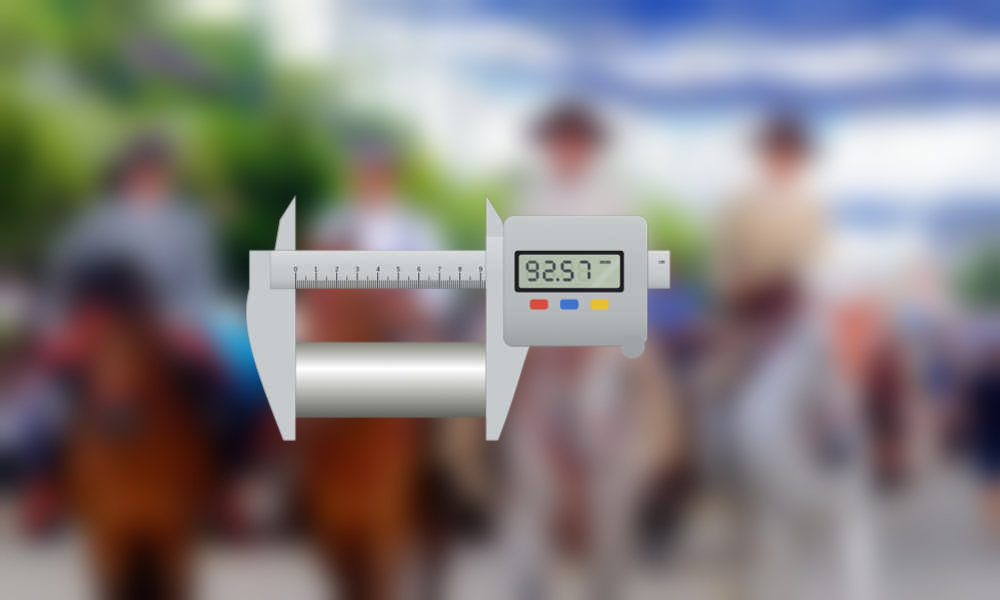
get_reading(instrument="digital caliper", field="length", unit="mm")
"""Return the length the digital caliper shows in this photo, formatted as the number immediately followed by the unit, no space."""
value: 92.57mm
